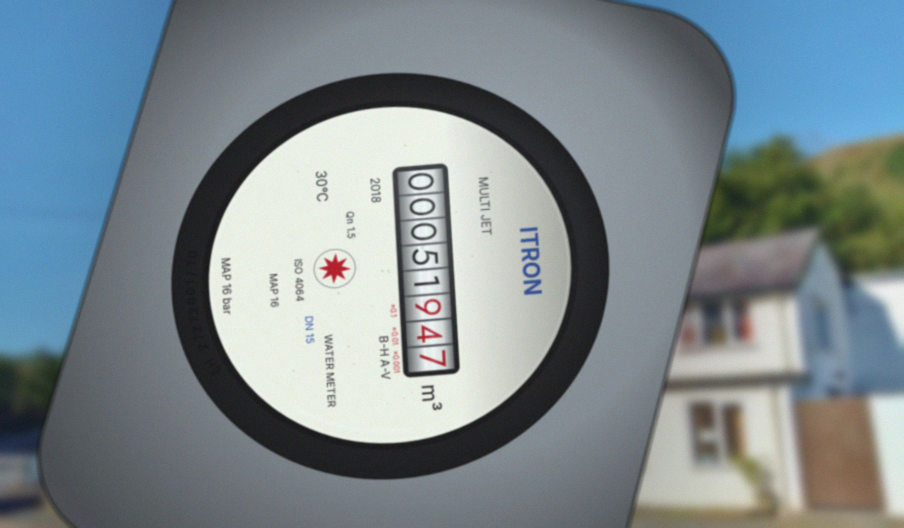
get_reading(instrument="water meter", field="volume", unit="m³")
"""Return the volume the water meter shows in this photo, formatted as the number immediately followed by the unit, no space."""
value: 51.947m³
